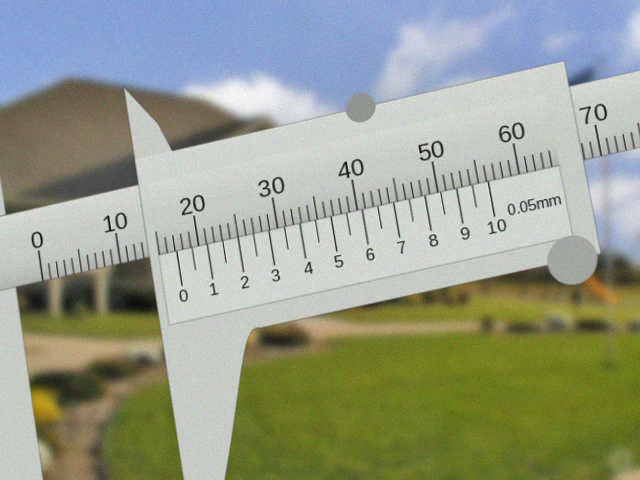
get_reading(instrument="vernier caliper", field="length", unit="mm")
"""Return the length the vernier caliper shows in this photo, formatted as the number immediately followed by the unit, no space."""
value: 17.2mm
